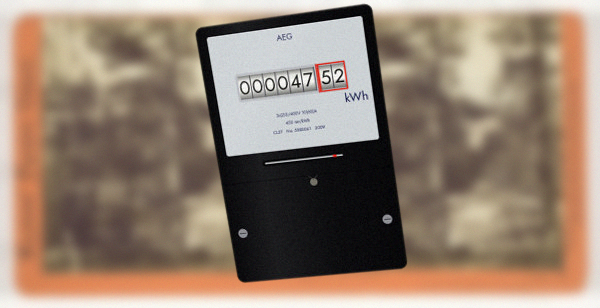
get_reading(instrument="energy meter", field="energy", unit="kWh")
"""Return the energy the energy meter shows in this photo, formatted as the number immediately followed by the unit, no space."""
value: 47.52kWh
